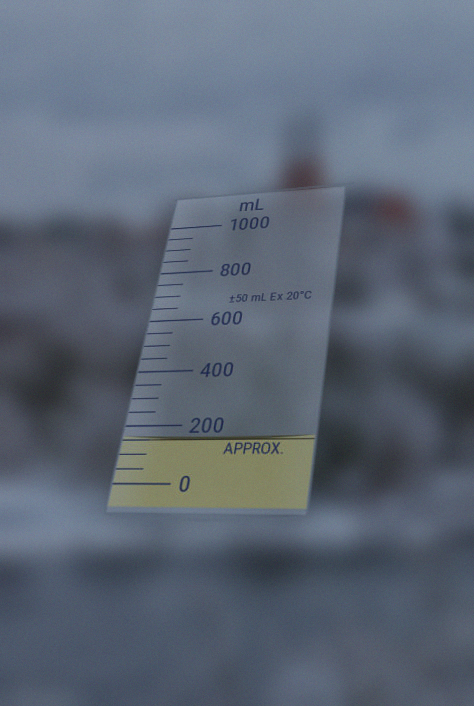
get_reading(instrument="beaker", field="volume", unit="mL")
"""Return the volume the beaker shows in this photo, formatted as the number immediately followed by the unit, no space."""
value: 150mL
